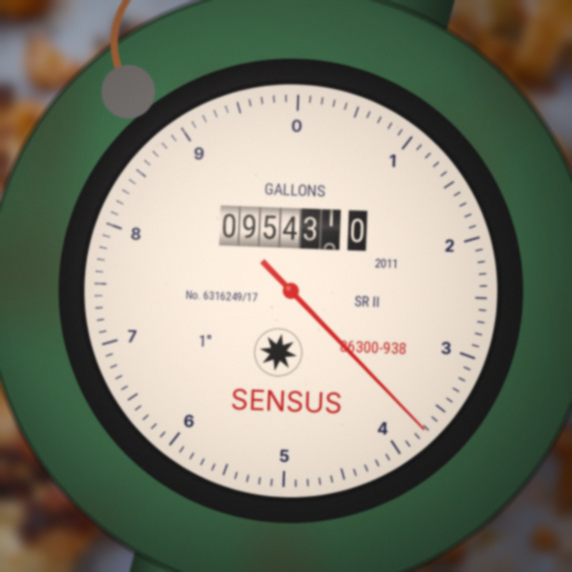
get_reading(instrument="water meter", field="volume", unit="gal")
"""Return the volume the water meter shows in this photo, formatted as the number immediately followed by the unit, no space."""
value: 954313.7gal
